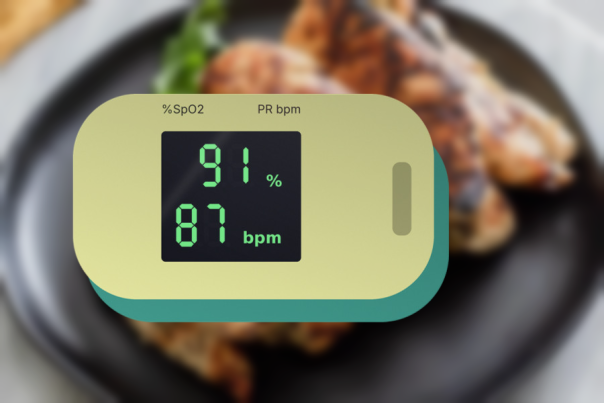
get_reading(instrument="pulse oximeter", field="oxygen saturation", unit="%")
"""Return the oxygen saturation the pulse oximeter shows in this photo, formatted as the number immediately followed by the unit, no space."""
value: 91%
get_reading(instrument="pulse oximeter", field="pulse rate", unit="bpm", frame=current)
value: 87bpm
